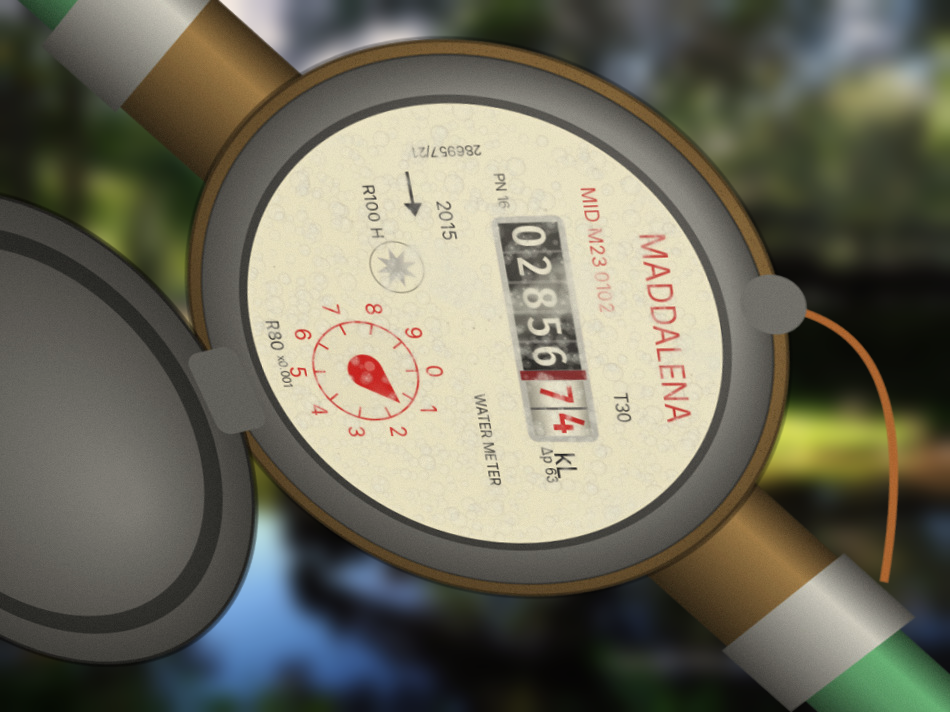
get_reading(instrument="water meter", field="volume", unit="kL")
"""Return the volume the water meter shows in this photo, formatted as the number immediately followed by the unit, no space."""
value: 2856.741kL
